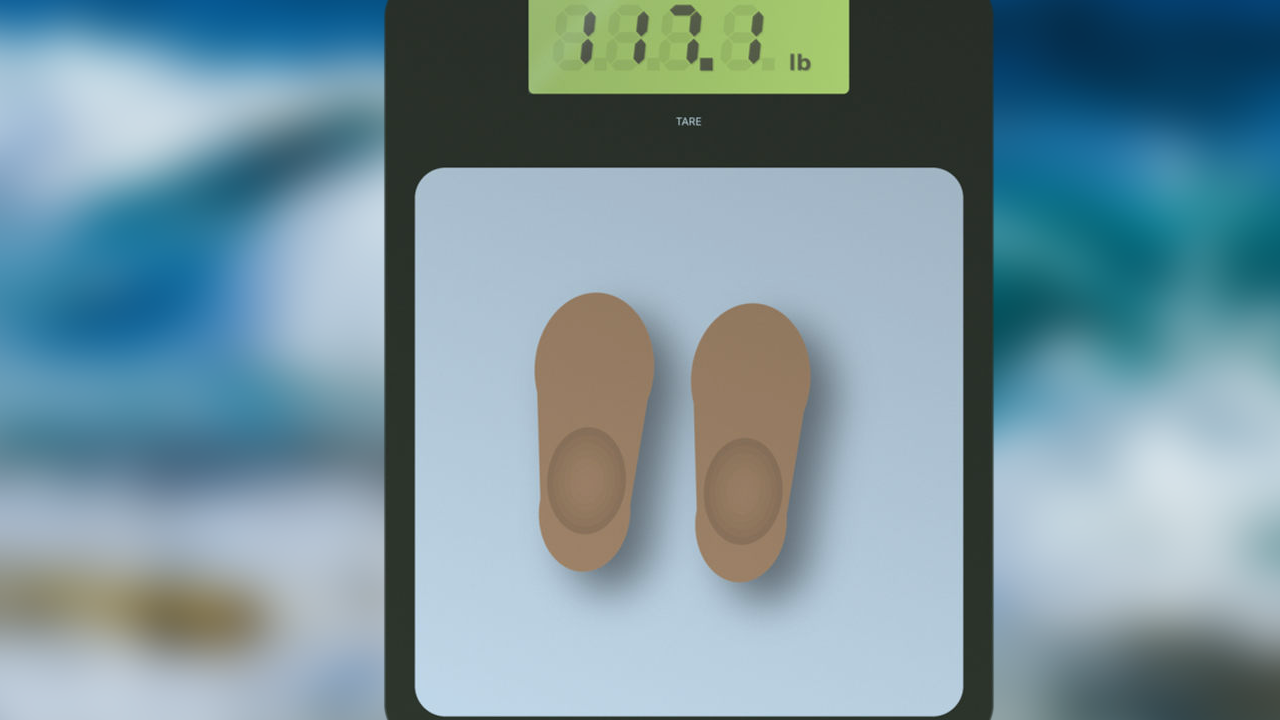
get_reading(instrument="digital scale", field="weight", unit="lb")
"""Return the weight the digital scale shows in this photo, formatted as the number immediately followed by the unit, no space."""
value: 117.1lb
